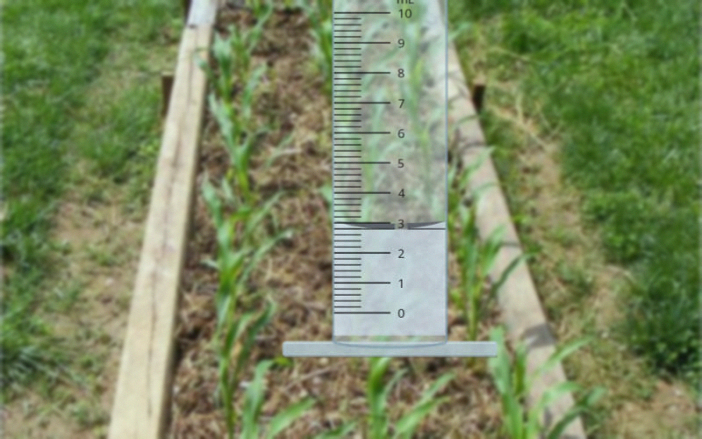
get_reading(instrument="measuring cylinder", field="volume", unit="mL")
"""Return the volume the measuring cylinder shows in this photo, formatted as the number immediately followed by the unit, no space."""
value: 2.8mL
